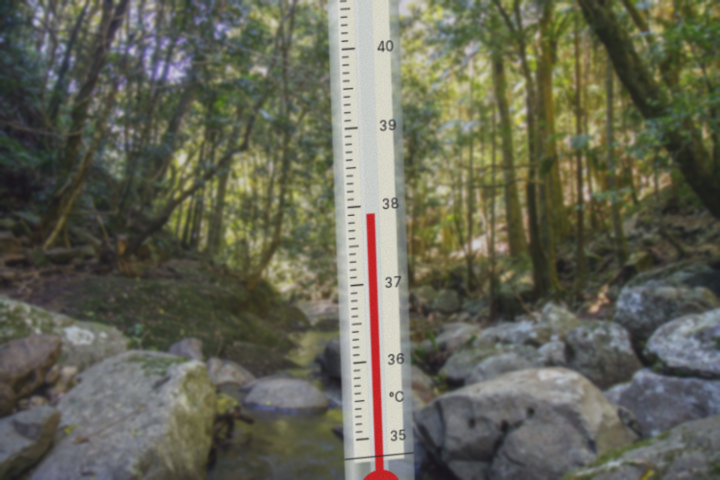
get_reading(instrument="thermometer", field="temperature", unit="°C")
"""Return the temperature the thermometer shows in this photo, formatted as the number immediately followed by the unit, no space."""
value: 37.9°C
